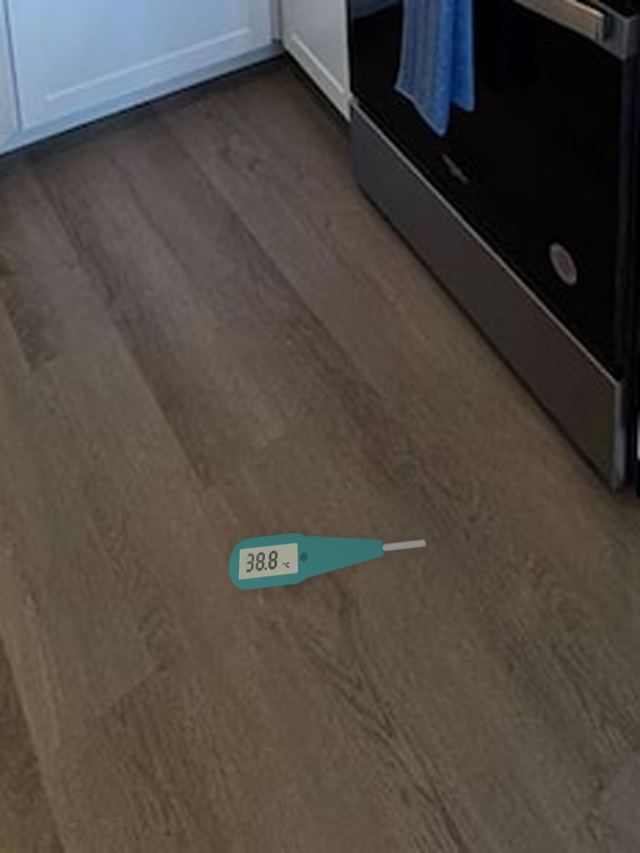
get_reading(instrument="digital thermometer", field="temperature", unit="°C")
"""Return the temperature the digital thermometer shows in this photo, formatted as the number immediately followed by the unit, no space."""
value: 38.8°C
